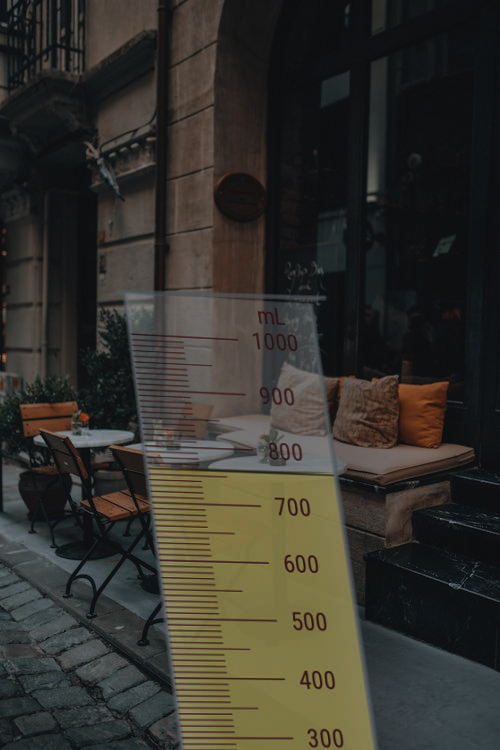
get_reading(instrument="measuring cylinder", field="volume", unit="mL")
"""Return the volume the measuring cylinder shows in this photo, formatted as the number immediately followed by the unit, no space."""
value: 760mL
